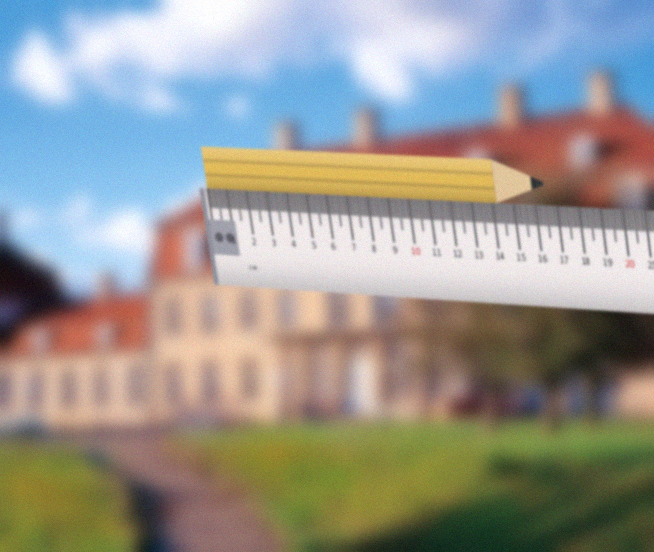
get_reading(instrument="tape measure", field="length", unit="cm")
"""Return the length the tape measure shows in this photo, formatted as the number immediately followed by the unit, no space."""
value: 16.5cm
